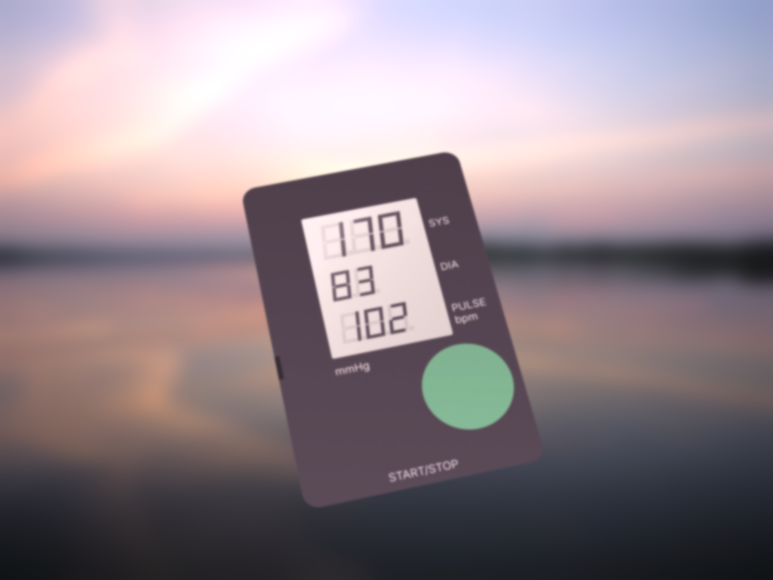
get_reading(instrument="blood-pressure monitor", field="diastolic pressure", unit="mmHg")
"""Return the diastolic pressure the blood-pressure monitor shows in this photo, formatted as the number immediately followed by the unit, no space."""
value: 83mmHg
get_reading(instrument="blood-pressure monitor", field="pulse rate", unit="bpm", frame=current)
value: 102bpm
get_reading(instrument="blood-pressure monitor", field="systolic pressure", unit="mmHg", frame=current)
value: 170mmHg
